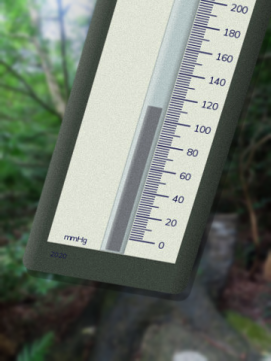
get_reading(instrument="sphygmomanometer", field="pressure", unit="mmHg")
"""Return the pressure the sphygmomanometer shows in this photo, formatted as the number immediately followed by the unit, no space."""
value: 110mmHg
